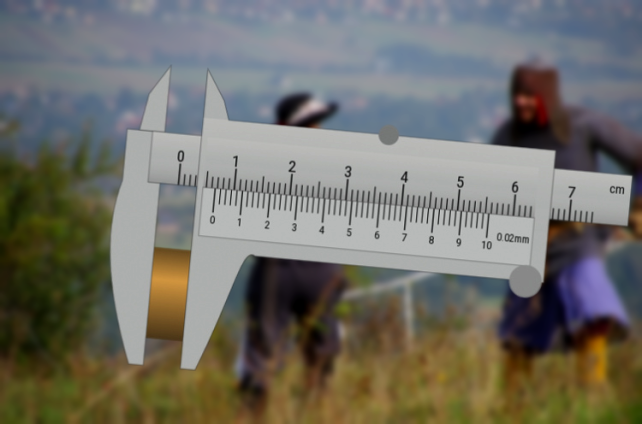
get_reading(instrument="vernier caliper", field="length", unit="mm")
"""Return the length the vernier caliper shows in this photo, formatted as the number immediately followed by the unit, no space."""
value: 6.6mm
